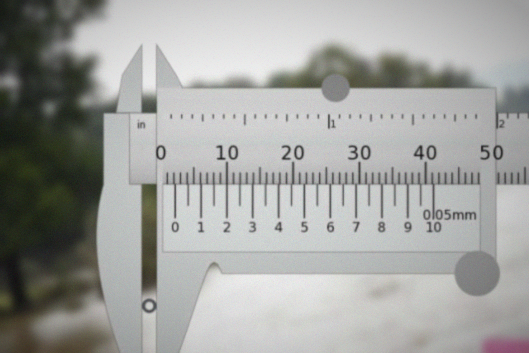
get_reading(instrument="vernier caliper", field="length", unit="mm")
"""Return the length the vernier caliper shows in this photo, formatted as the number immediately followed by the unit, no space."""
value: 2.2mm
